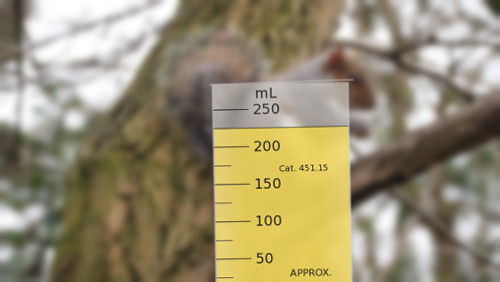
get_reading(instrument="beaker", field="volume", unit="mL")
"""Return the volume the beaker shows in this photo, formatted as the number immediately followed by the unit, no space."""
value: 225mL
